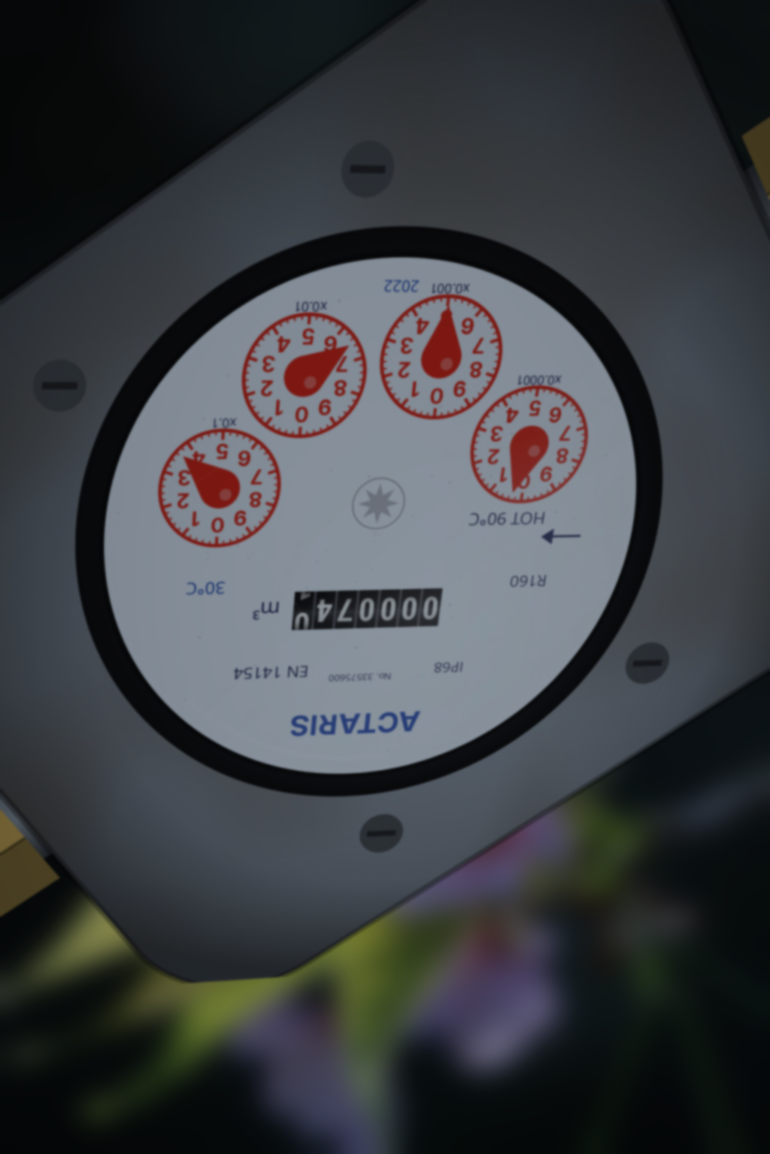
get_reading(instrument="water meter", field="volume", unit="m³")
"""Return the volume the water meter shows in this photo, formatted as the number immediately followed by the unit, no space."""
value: 740.3650m³
